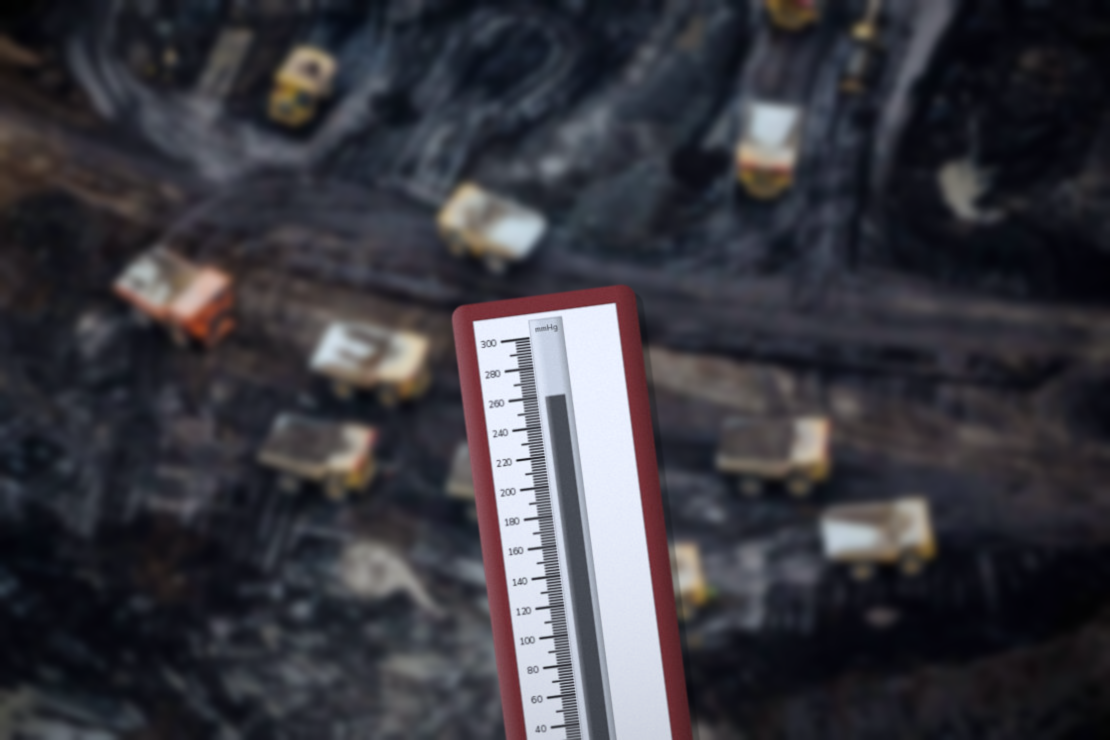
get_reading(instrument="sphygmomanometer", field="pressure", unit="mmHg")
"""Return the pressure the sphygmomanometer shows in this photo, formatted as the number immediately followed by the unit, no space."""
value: 260mmHg
